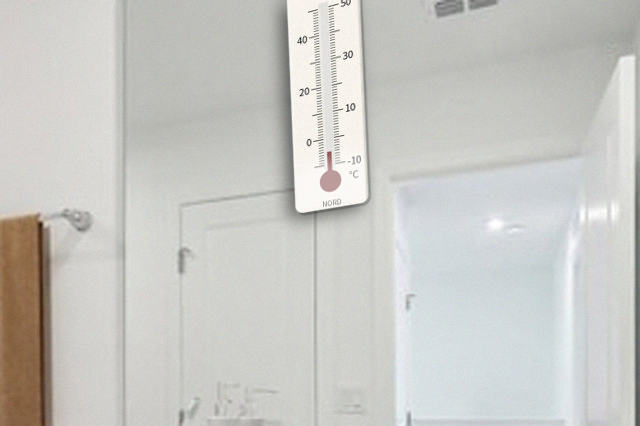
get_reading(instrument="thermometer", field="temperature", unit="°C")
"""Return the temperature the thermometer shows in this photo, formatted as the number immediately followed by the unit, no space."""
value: -5°C
